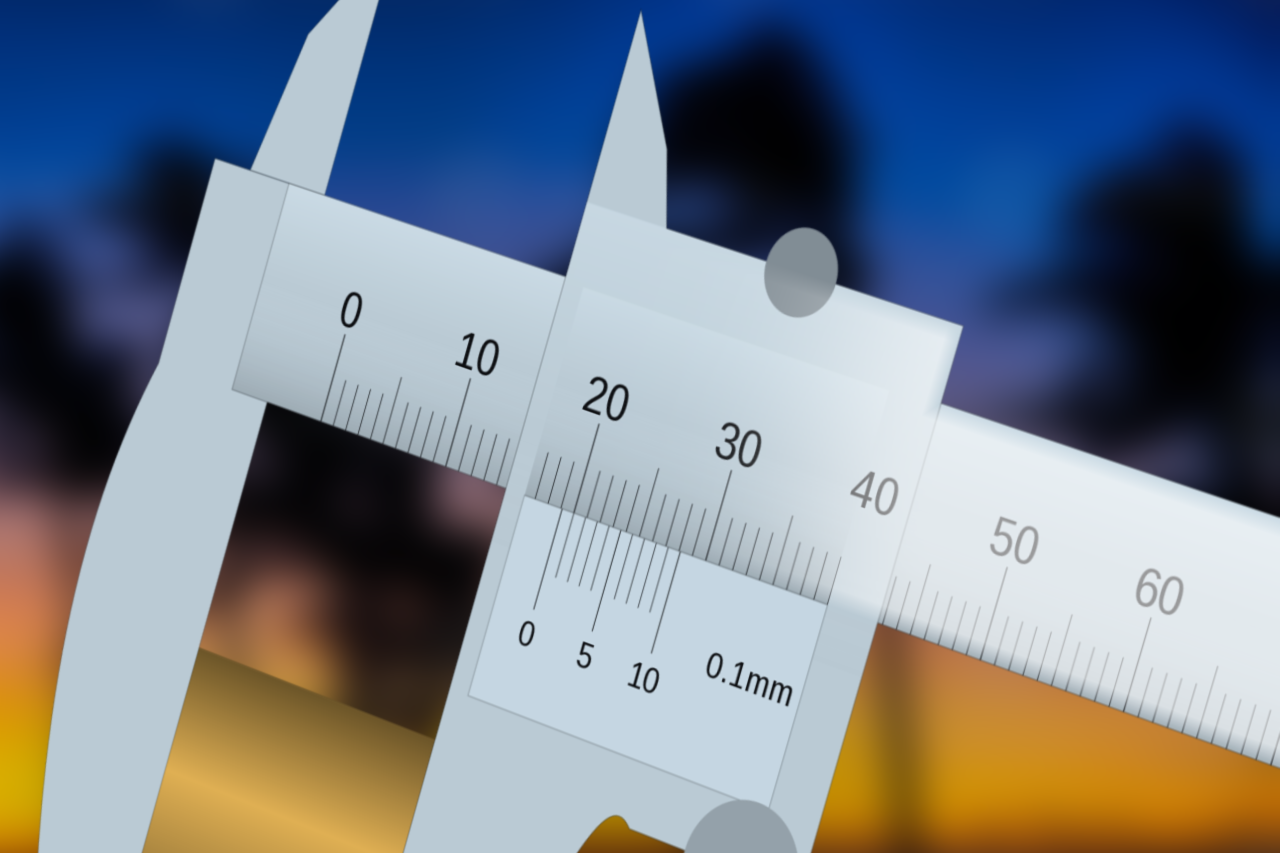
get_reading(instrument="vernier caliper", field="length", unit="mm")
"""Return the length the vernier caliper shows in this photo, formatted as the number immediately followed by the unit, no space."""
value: 19.1mm
